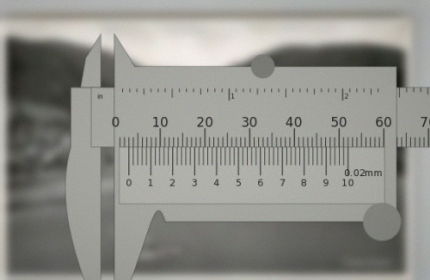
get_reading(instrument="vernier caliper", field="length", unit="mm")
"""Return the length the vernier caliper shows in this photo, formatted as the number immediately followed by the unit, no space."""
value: 3.0mm
